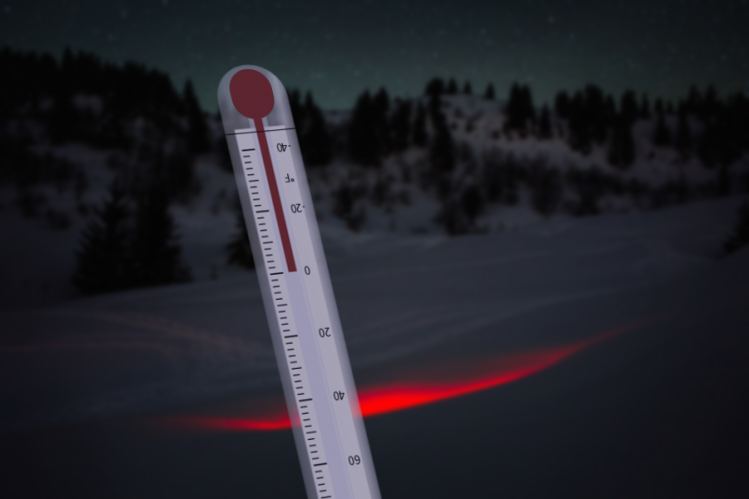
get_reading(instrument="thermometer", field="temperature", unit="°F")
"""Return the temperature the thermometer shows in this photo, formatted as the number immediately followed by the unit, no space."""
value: 0°F
